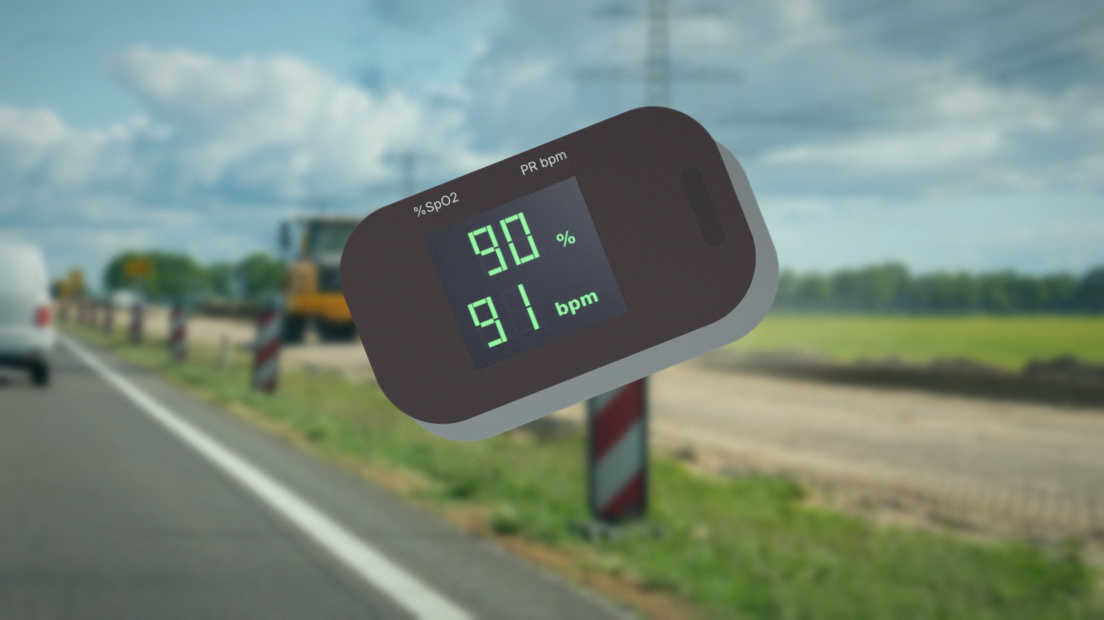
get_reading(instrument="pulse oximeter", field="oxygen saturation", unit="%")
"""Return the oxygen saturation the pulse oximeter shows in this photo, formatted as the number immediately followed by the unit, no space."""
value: 90%
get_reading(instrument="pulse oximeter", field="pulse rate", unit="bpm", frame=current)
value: 91bpm
